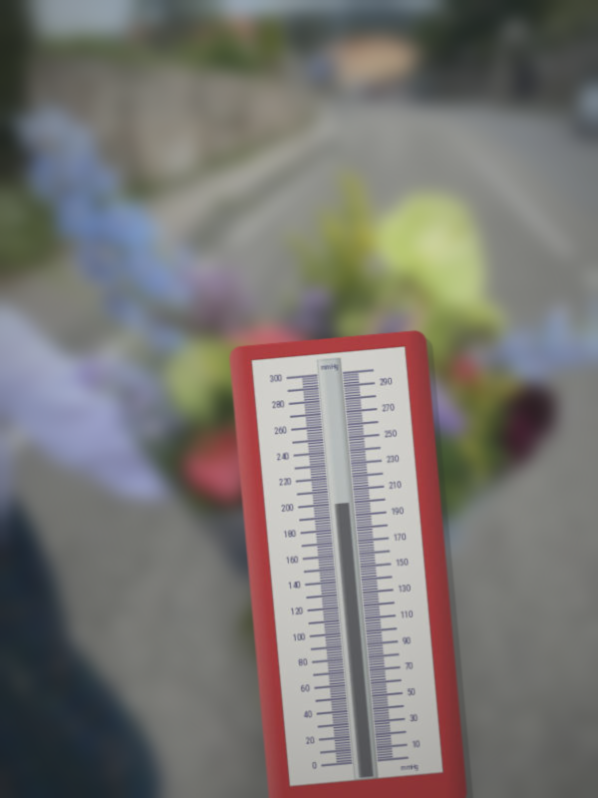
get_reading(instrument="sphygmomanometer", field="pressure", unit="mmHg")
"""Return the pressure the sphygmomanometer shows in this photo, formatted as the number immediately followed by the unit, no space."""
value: 200mmHg
